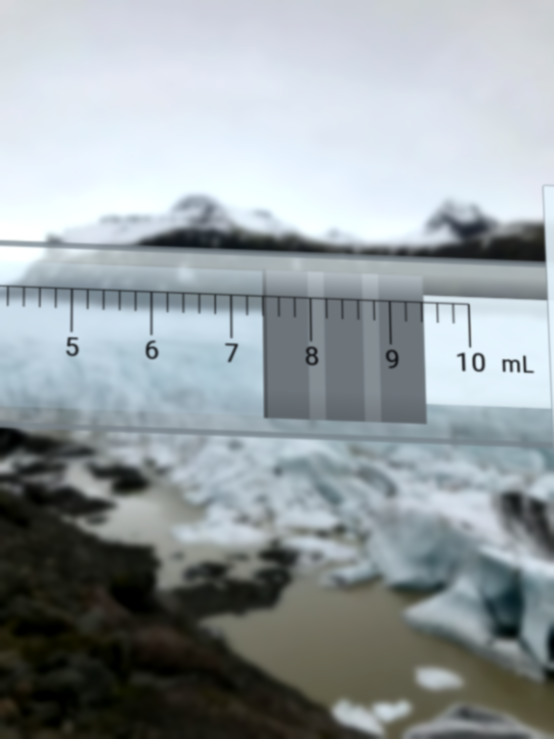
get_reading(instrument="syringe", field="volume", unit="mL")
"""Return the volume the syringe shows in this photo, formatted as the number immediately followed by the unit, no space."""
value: 7.4mL
